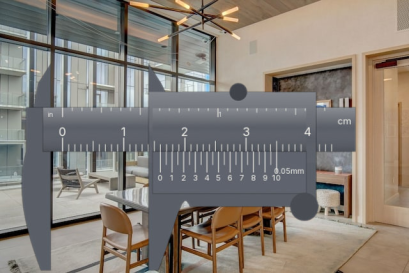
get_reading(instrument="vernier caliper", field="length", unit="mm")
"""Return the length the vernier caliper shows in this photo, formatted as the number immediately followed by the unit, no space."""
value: 16.0mm
